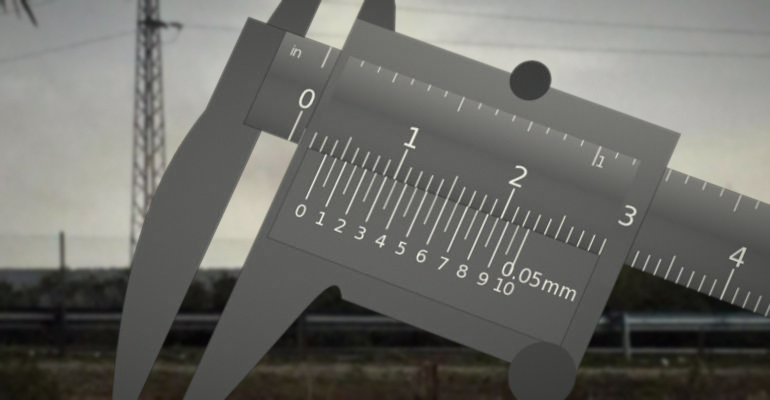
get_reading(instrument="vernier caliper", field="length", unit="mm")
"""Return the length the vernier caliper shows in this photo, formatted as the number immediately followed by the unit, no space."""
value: 3.6mm
